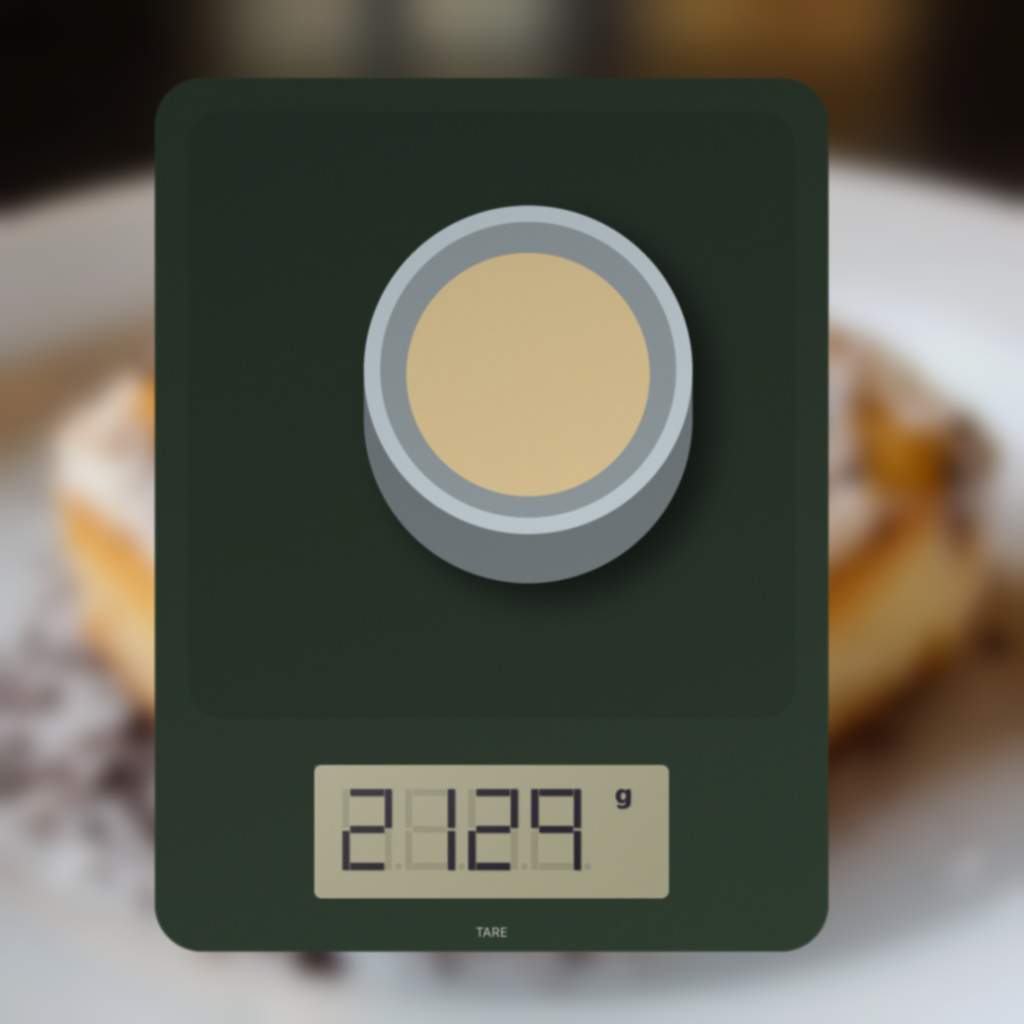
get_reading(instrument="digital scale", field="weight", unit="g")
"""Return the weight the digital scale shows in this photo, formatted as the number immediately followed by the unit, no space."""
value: 2129g
